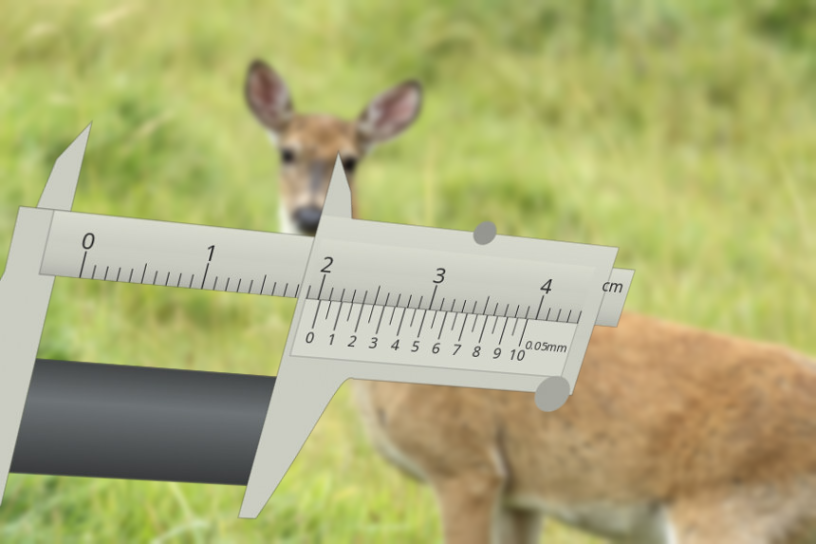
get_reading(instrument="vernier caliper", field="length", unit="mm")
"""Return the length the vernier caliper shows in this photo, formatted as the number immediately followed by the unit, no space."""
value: 20.2mm
